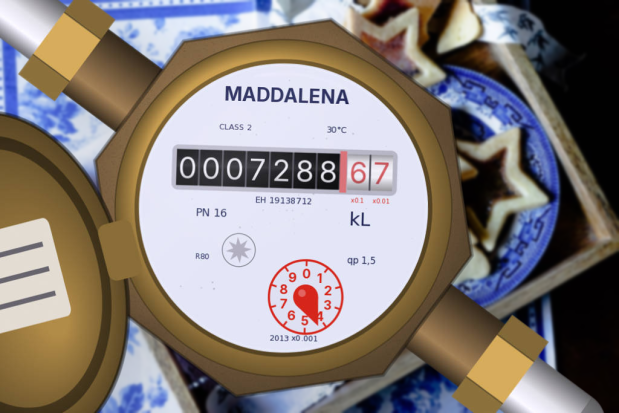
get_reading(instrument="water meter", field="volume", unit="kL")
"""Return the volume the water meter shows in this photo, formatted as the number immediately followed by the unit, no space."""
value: 7288.674kL
